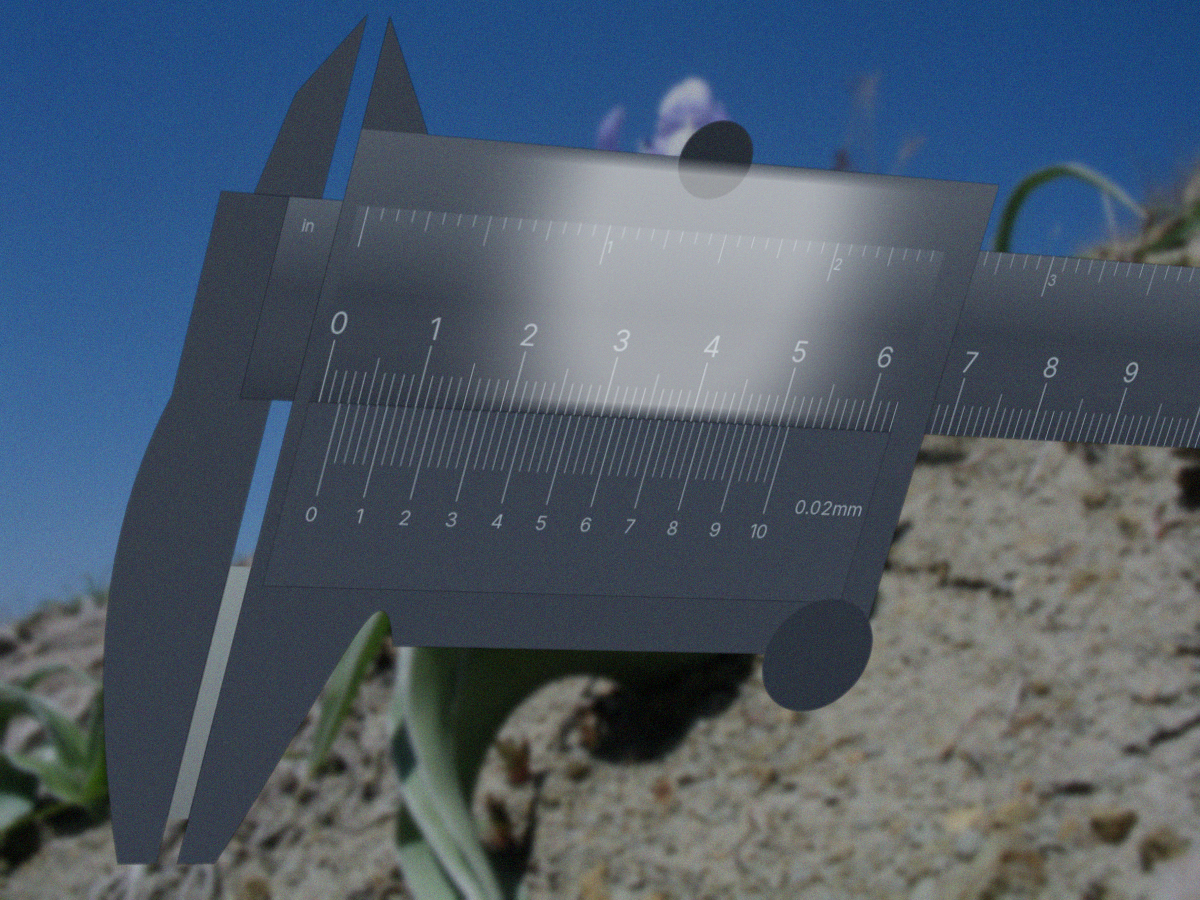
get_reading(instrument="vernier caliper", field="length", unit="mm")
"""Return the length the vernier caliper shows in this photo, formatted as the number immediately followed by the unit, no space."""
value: 2.2mm
